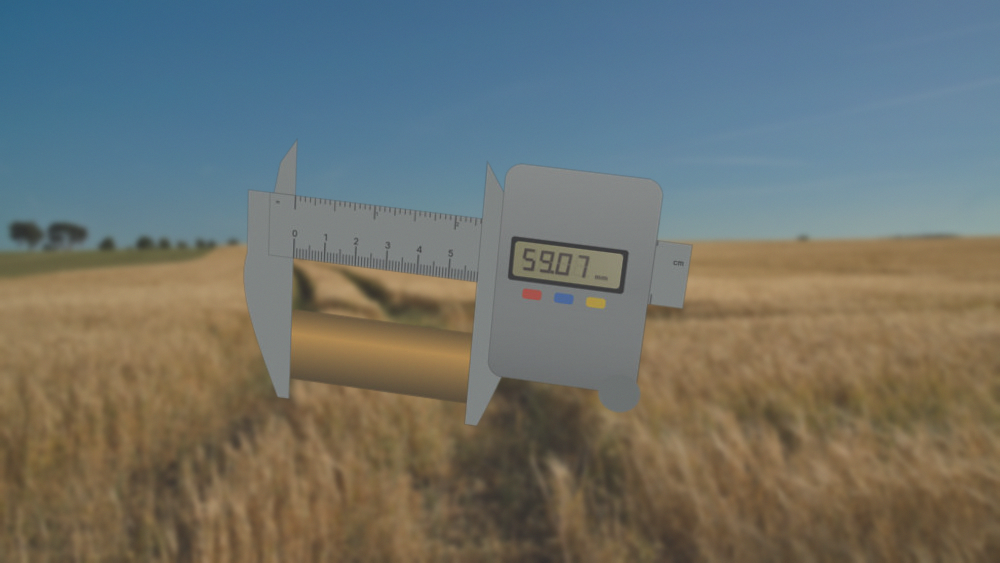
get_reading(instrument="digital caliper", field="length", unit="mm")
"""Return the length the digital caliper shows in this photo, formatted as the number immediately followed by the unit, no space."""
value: 59.07mm
